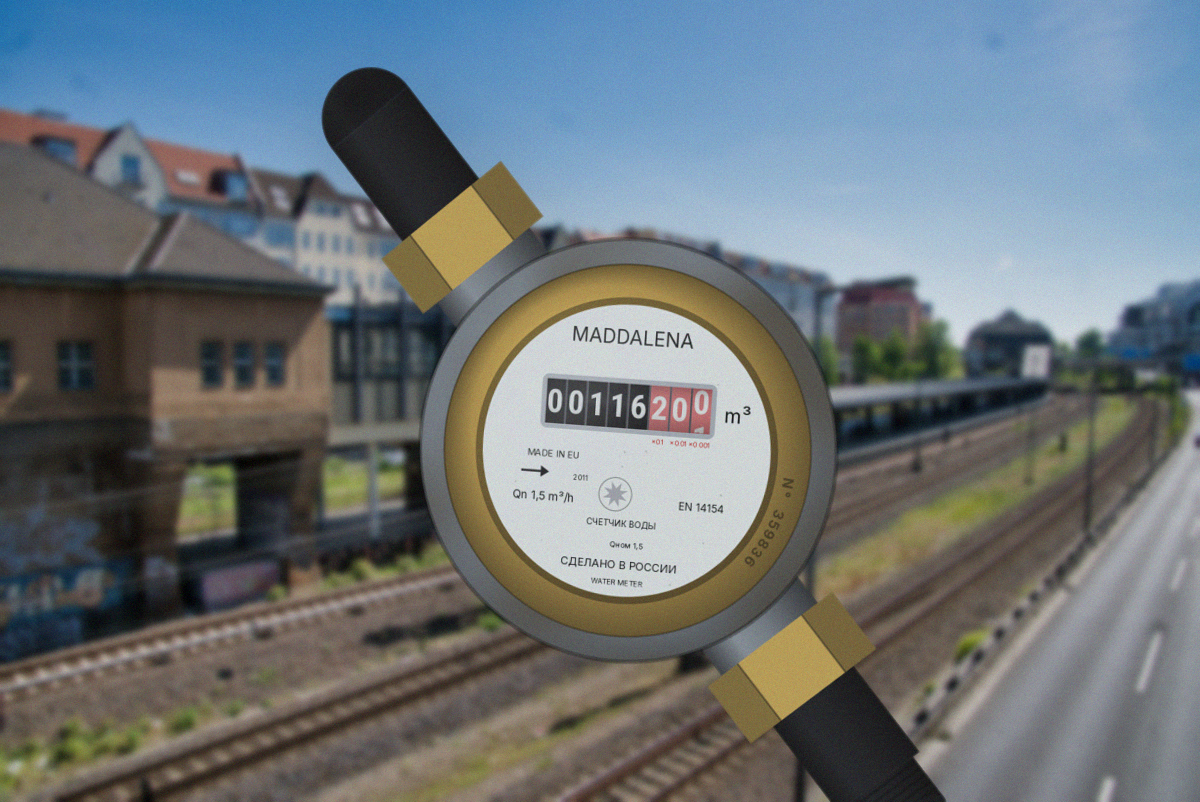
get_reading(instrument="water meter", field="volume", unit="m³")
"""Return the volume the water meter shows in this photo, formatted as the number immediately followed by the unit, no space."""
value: 116.200m³
